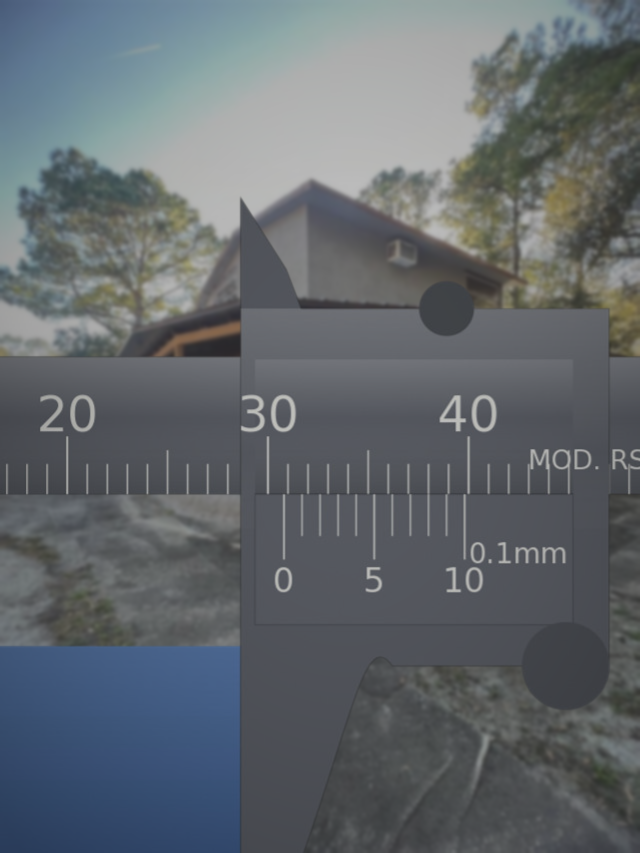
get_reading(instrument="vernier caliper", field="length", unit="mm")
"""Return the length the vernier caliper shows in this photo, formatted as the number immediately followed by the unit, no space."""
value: 30.8mm
